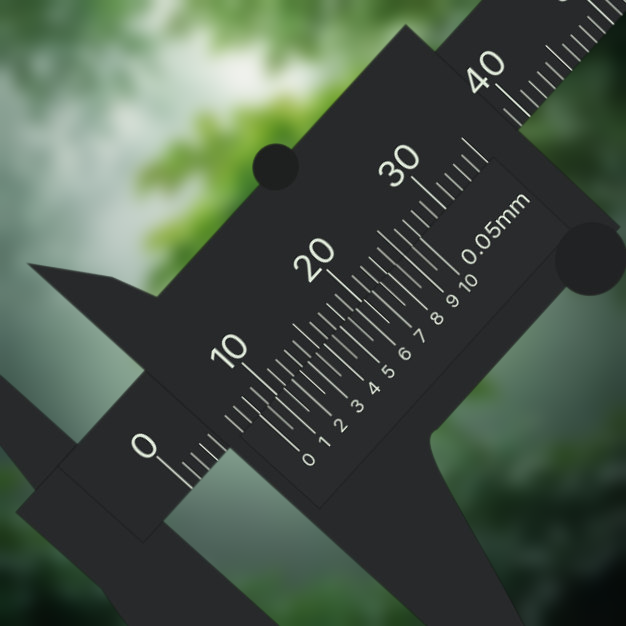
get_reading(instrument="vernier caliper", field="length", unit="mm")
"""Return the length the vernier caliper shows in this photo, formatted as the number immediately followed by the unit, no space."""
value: 7.9mm
